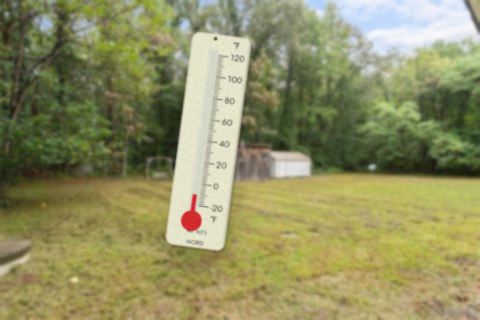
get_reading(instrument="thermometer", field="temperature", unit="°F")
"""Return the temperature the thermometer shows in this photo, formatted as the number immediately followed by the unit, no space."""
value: -10°F
